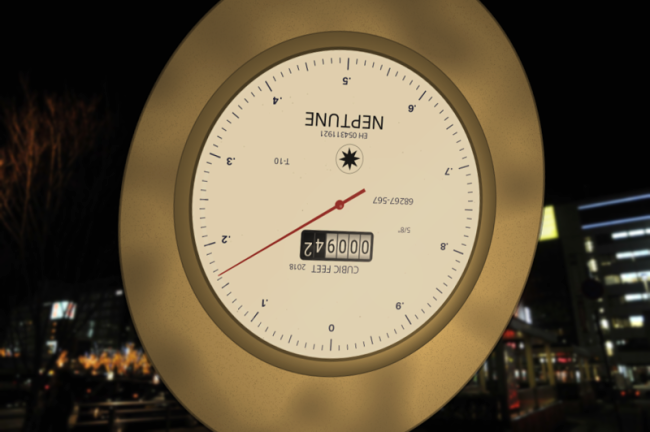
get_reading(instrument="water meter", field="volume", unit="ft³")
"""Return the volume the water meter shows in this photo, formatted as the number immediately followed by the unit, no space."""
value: 942.16ft³
